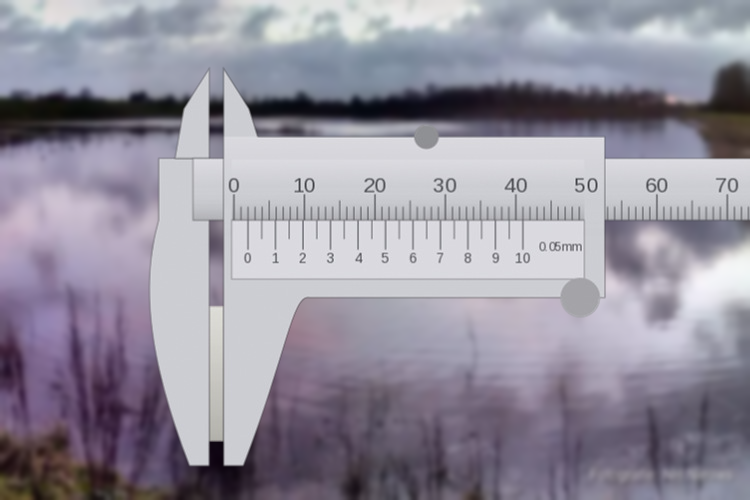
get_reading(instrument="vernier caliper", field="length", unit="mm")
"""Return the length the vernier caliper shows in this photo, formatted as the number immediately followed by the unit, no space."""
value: 2.0mm
